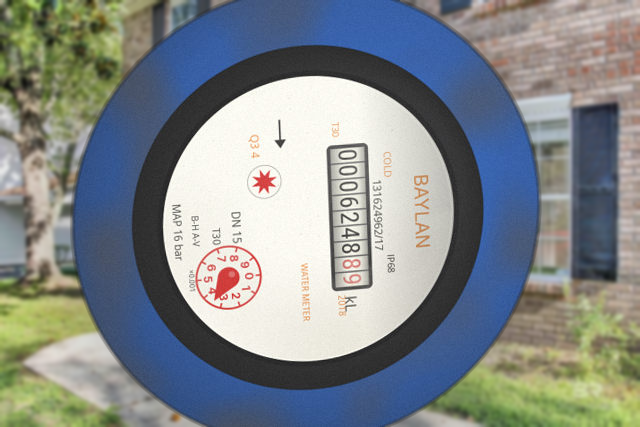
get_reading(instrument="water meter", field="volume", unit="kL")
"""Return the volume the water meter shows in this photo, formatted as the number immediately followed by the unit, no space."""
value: 6248.893kL
